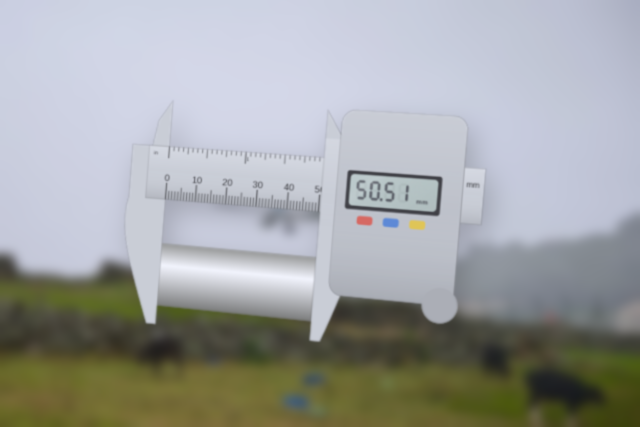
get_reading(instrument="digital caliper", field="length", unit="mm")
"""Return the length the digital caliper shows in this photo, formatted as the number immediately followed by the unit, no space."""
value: 50.51mm
